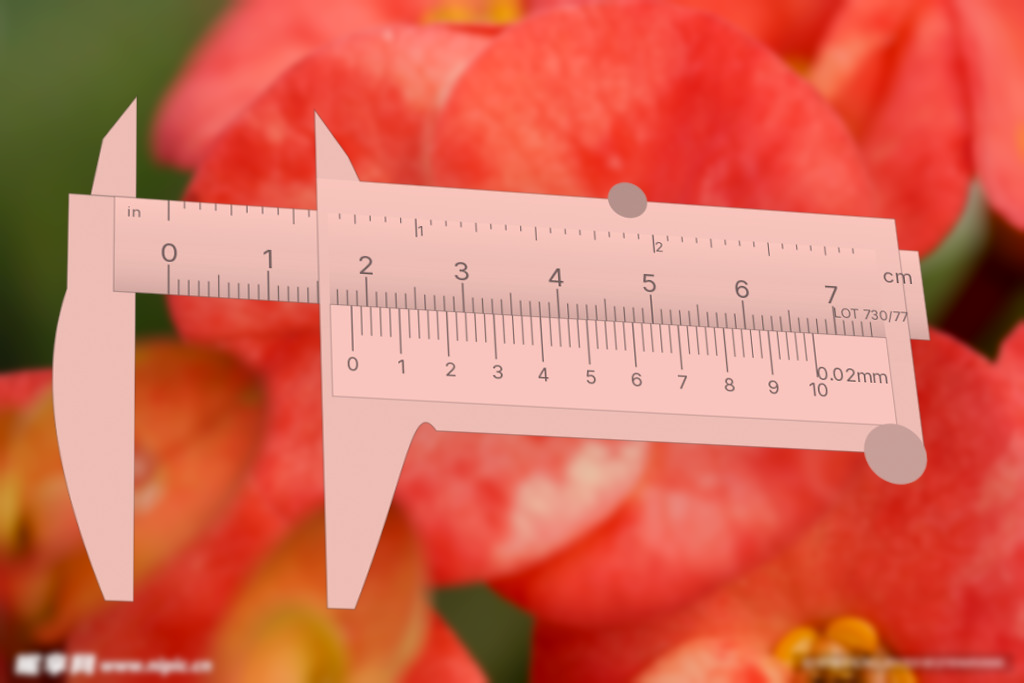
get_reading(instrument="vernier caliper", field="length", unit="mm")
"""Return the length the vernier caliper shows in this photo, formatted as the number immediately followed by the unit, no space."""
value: 18.4mm
